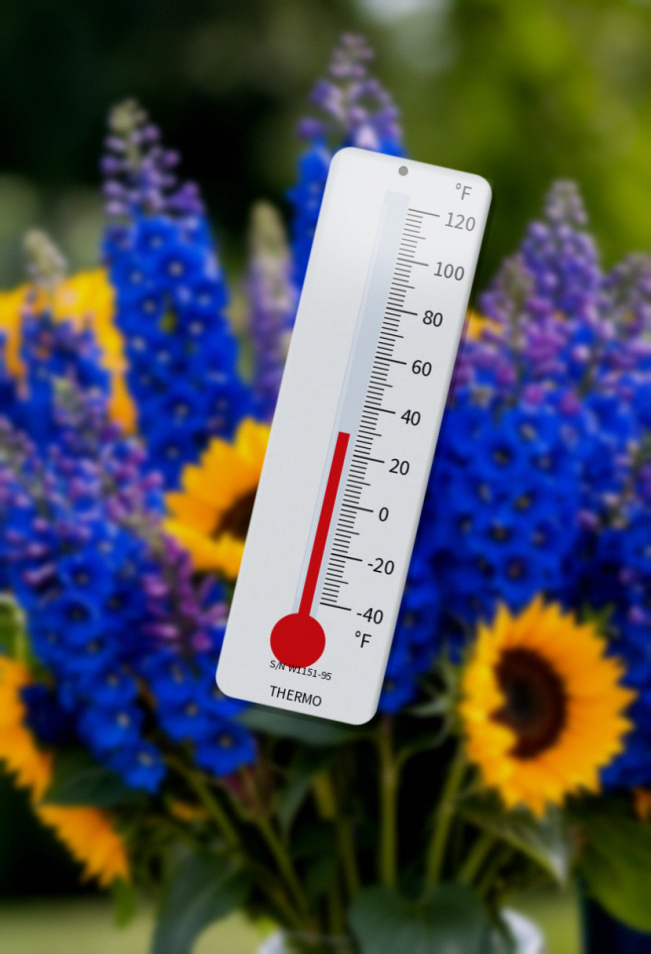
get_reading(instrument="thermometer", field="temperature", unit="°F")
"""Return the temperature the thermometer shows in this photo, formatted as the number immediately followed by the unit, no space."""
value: 28°F
